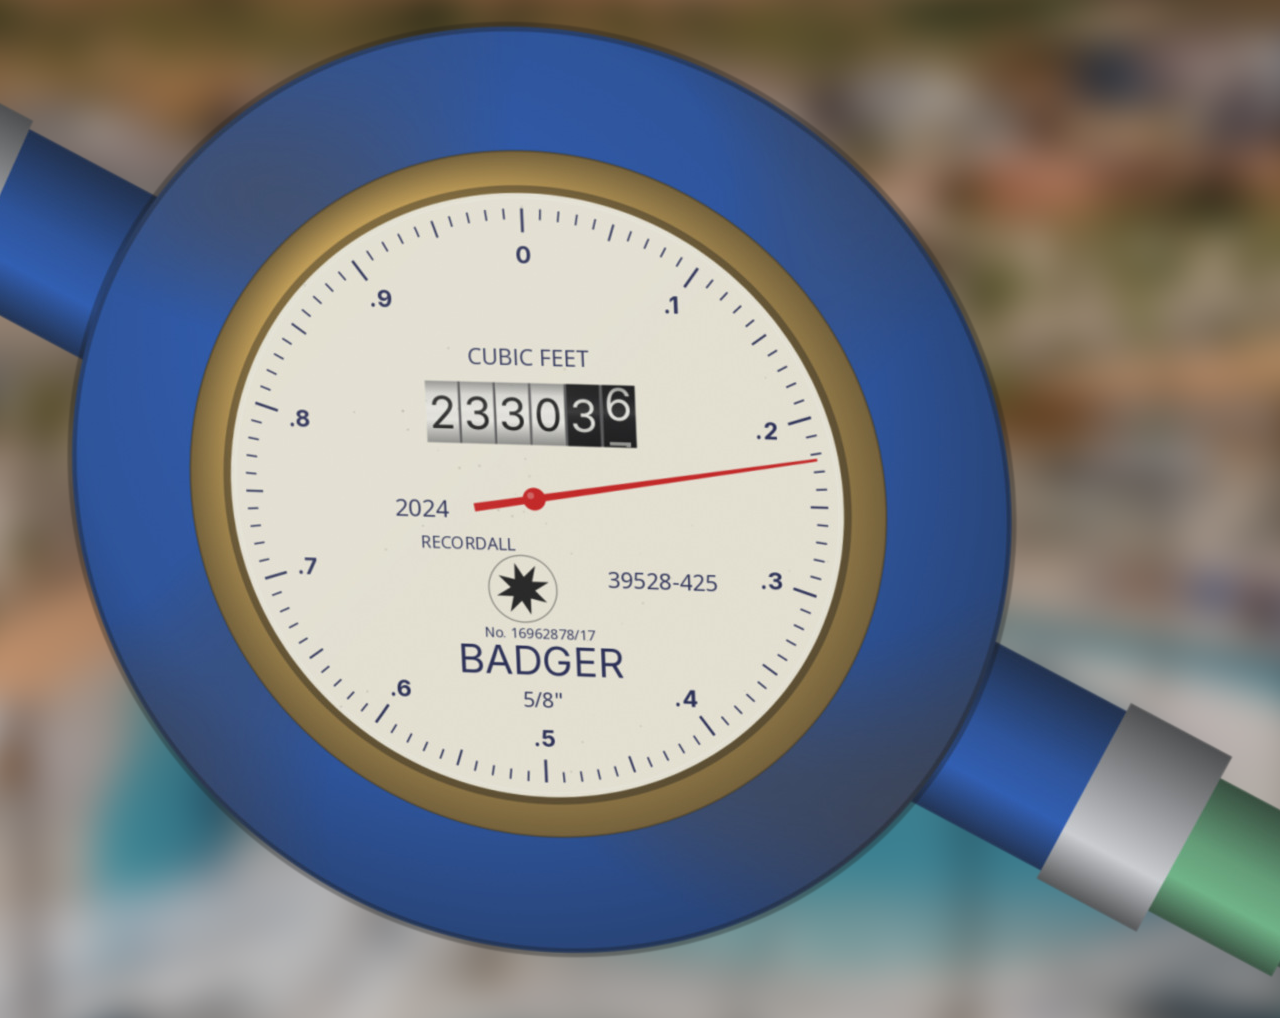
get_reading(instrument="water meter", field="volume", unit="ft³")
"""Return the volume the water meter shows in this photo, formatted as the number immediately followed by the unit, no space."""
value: 233036.22ft³
